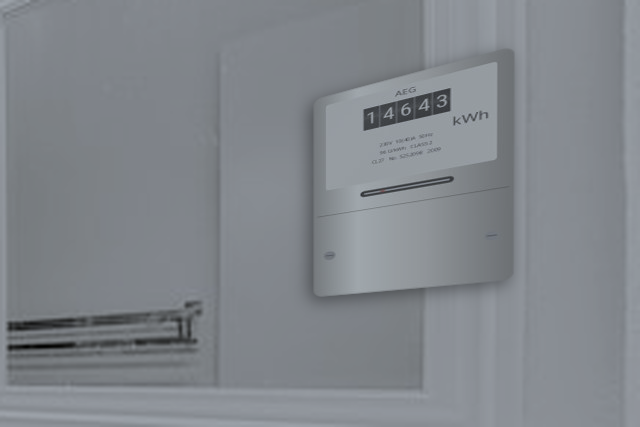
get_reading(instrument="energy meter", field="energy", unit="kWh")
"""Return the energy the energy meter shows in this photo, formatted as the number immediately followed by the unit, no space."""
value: 14643kWh
